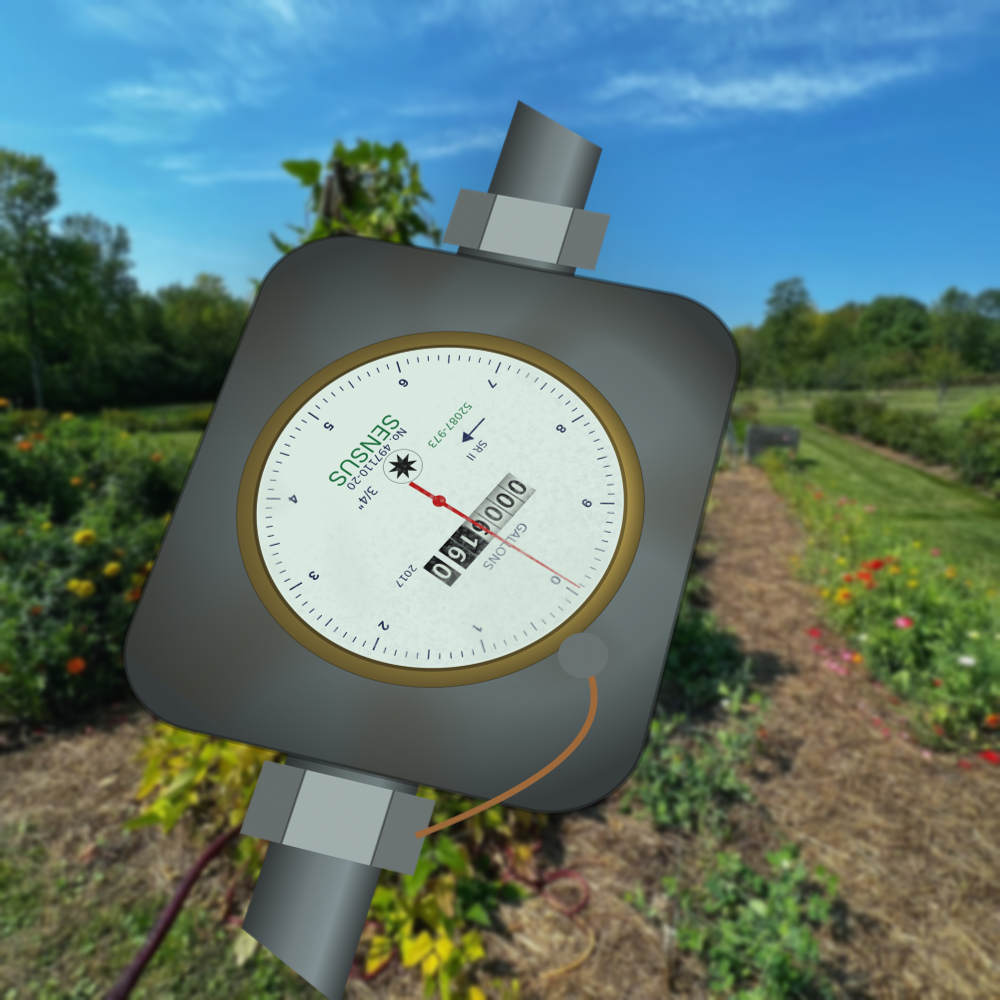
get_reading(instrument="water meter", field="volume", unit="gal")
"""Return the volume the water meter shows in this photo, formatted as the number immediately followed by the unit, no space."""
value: 6159.9gal
